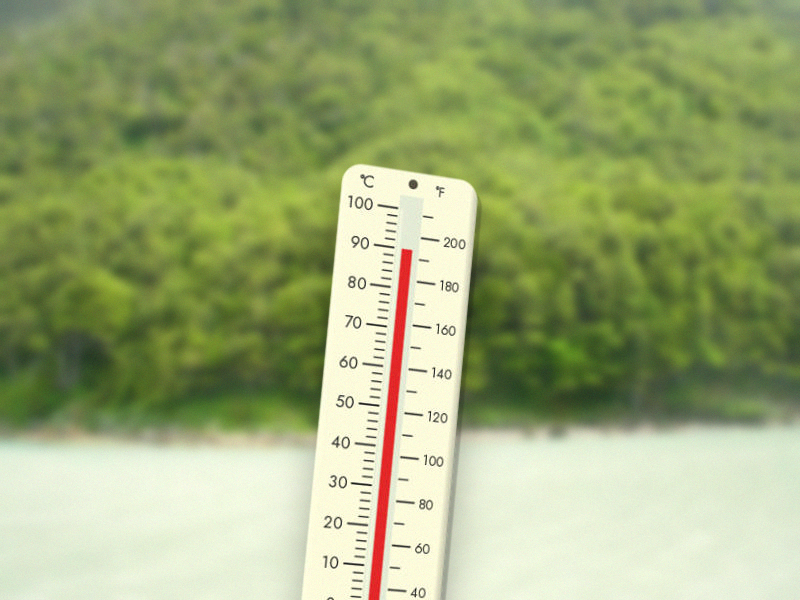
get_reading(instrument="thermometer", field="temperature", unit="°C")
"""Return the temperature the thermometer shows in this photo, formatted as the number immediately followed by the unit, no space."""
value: 90°C
